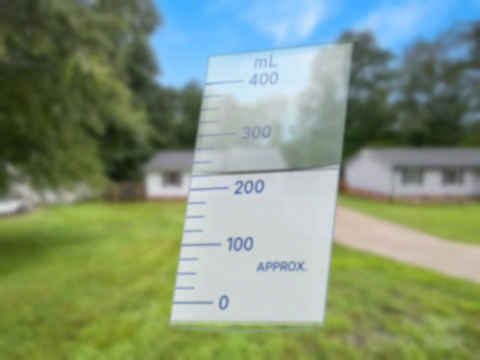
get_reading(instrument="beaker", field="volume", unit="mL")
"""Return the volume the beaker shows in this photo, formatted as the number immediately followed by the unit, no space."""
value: 225mL
